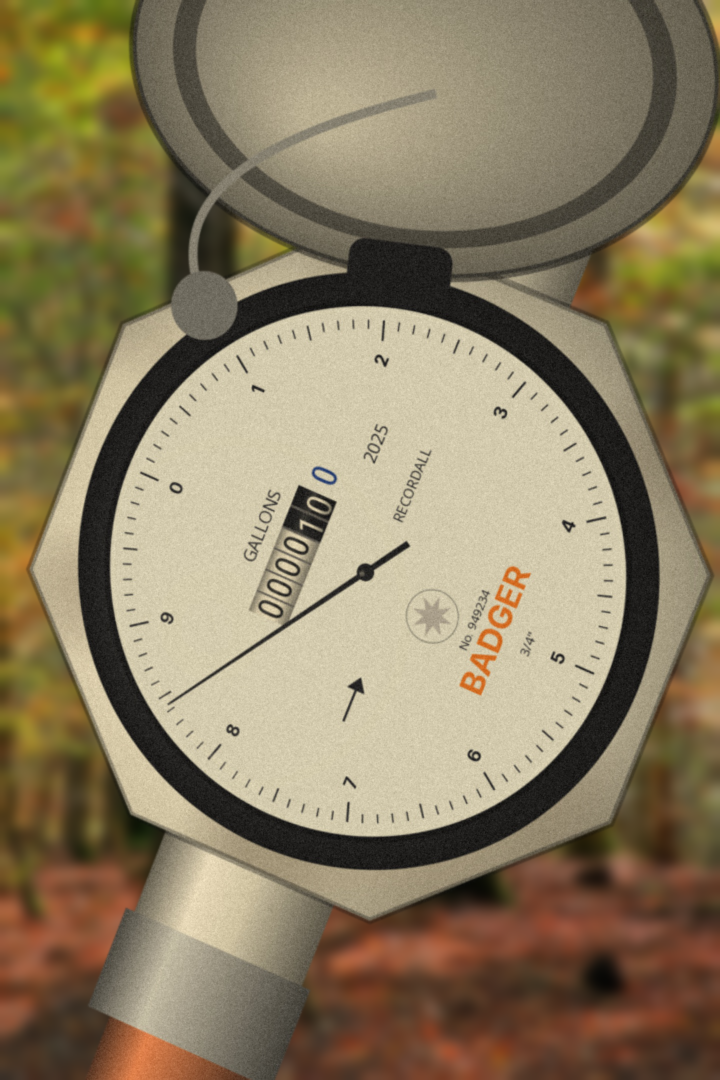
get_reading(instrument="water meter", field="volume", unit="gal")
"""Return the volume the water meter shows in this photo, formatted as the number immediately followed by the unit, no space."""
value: 98.4gal
